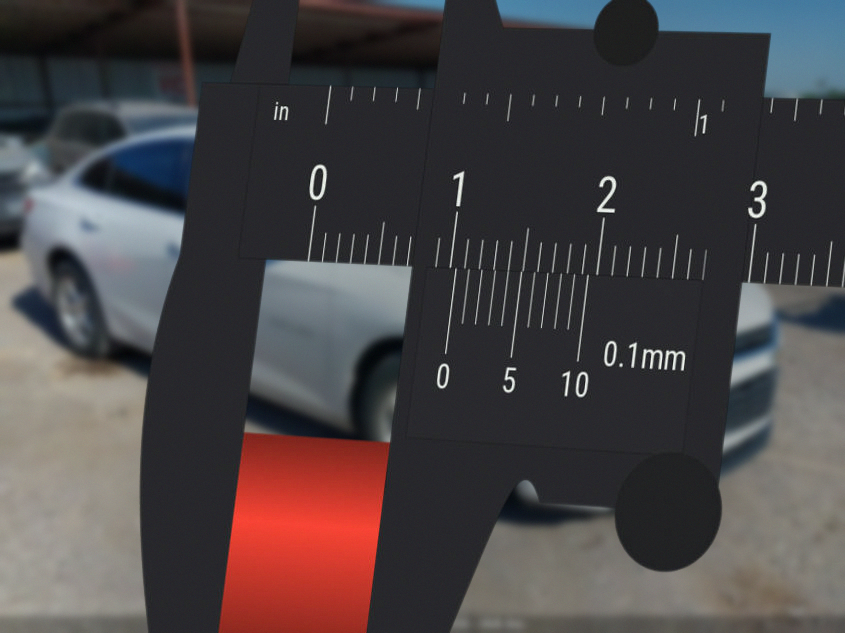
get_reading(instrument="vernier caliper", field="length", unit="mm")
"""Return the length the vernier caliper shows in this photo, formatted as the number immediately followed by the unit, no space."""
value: 10.4mm
